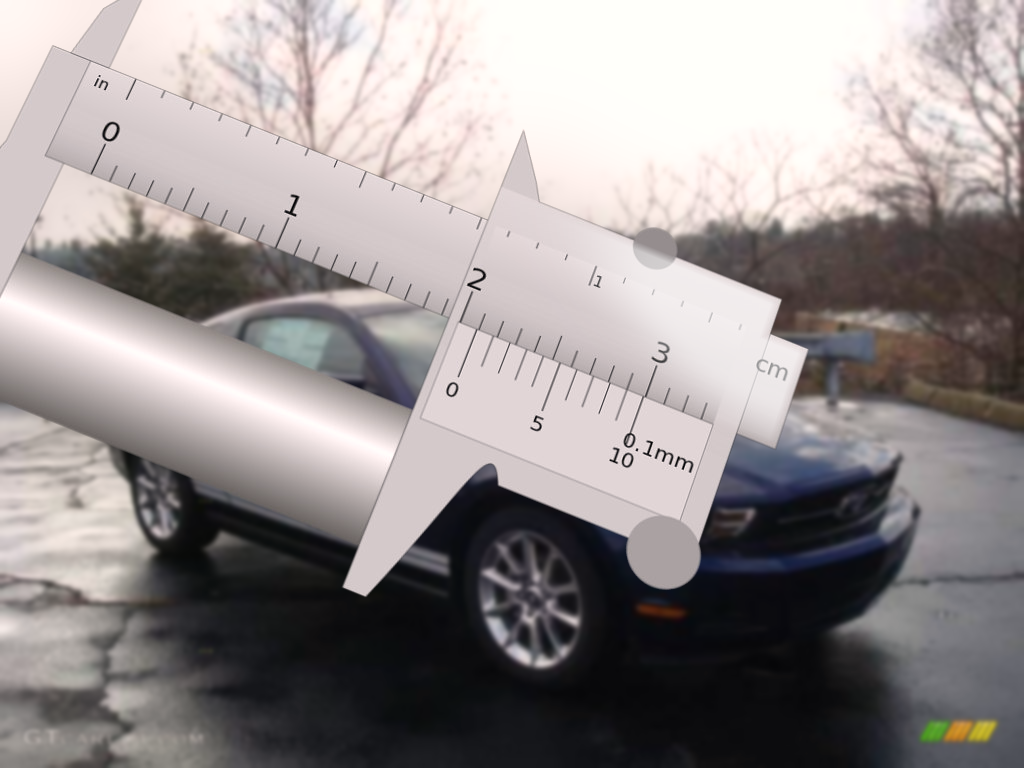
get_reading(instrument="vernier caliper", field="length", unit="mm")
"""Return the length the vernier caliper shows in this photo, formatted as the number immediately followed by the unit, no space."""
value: 20.9mm
